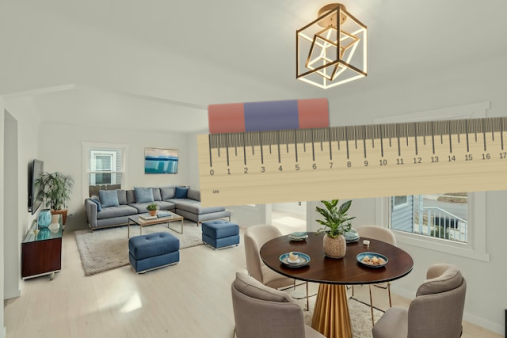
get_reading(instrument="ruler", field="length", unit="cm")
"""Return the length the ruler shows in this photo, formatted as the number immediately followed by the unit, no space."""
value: 7cm
